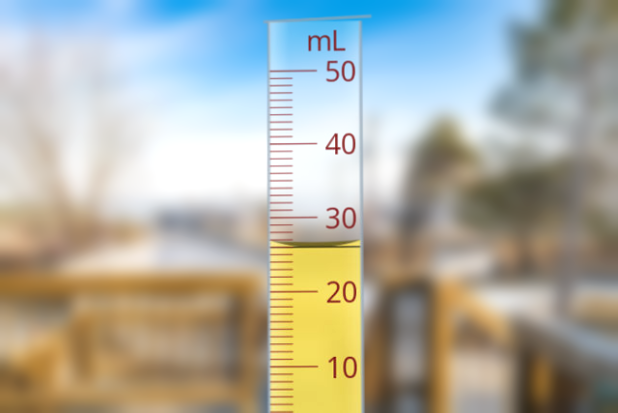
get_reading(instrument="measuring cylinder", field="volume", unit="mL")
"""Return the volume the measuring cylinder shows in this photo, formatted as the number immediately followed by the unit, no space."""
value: 26mL
